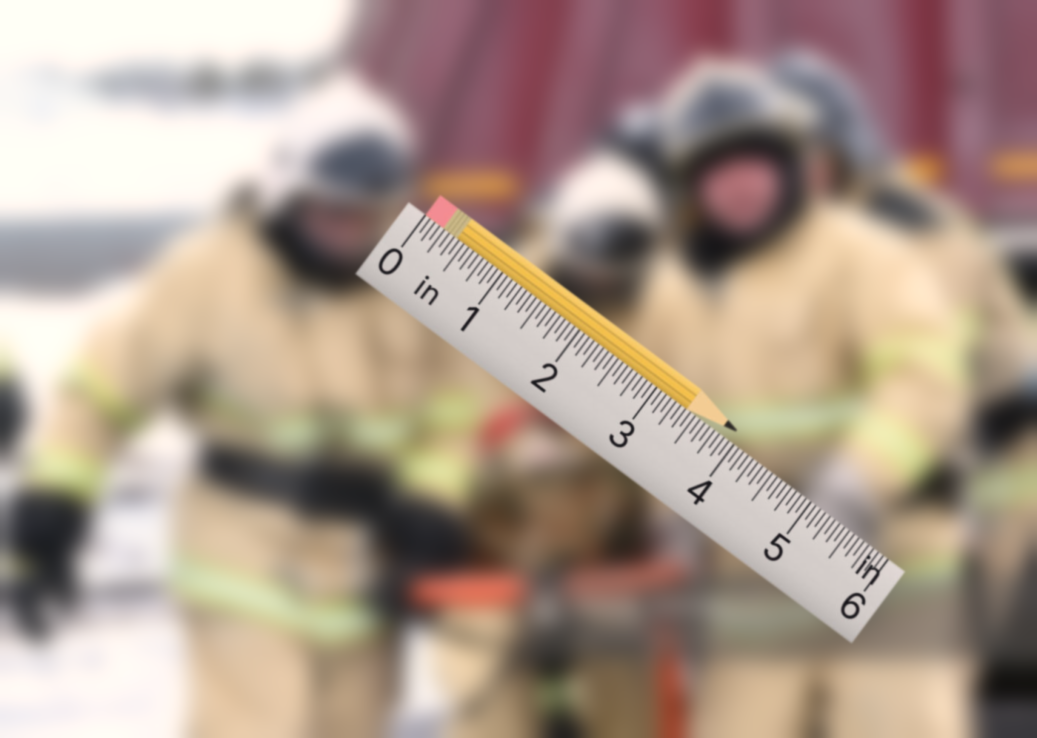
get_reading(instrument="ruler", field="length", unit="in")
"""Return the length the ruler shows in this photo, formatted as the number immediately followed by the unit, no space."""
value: 3.9375in
